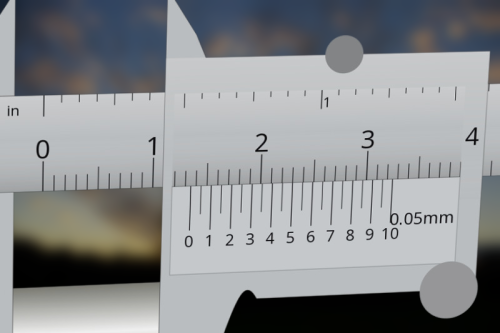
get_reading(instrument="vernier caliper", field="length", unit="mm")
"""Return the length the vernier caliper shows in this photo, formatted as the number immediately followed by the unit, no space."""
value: 13.5mm
